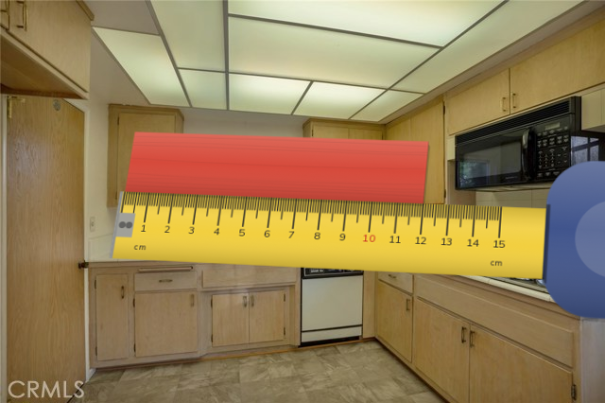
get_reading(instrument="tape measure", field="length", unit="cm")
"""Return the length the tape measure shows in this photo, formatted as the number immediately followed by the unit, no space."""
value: 12cm
